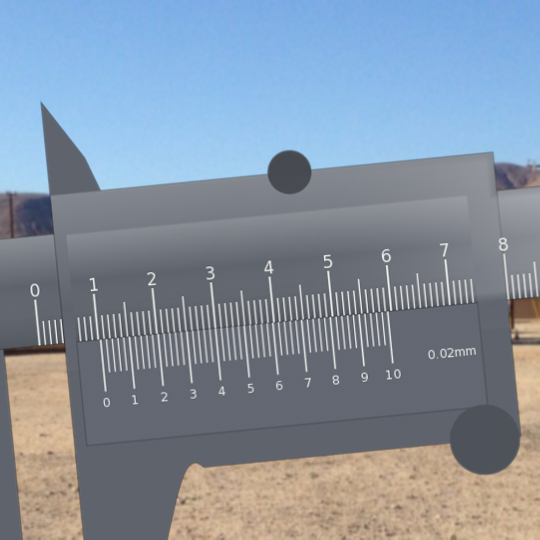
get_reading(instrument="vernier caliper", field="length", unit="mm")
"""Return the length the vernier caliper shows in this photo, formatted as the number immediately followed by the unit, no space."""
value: 10.4mm
